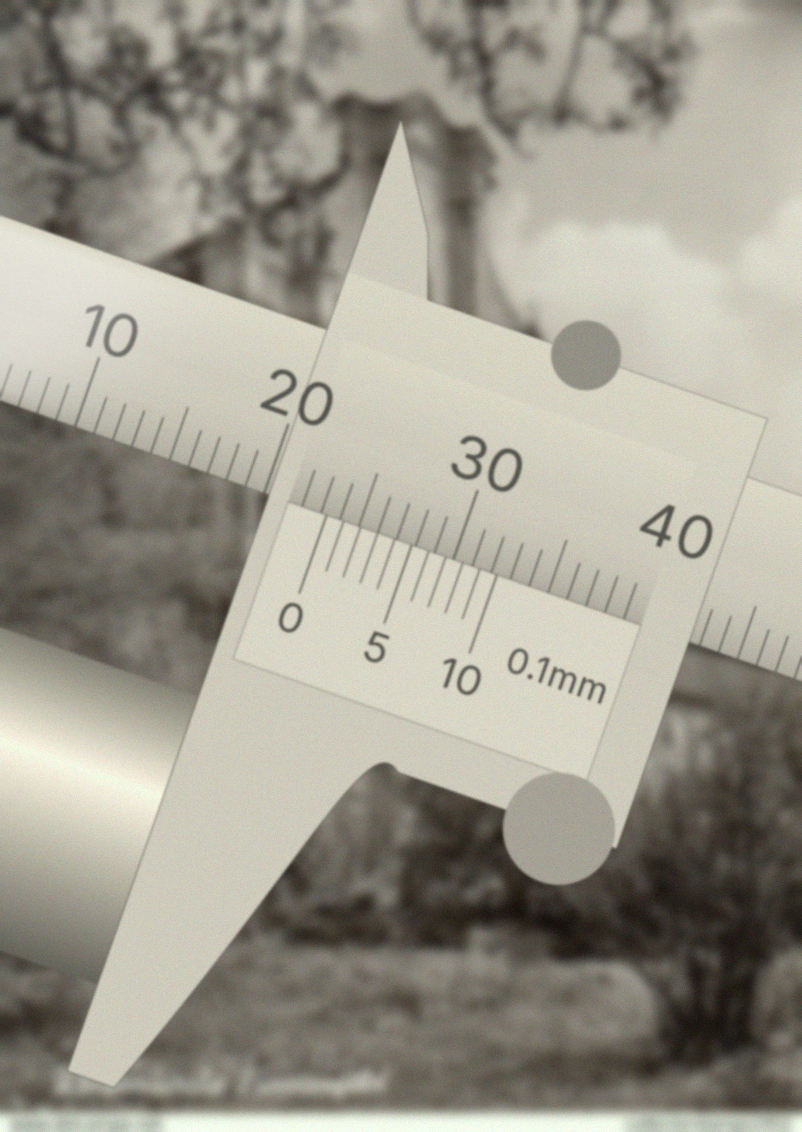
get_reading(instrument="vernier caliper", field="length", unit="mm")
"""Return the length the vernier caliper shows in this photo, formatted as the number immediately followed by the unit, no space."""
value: 23.3mm
